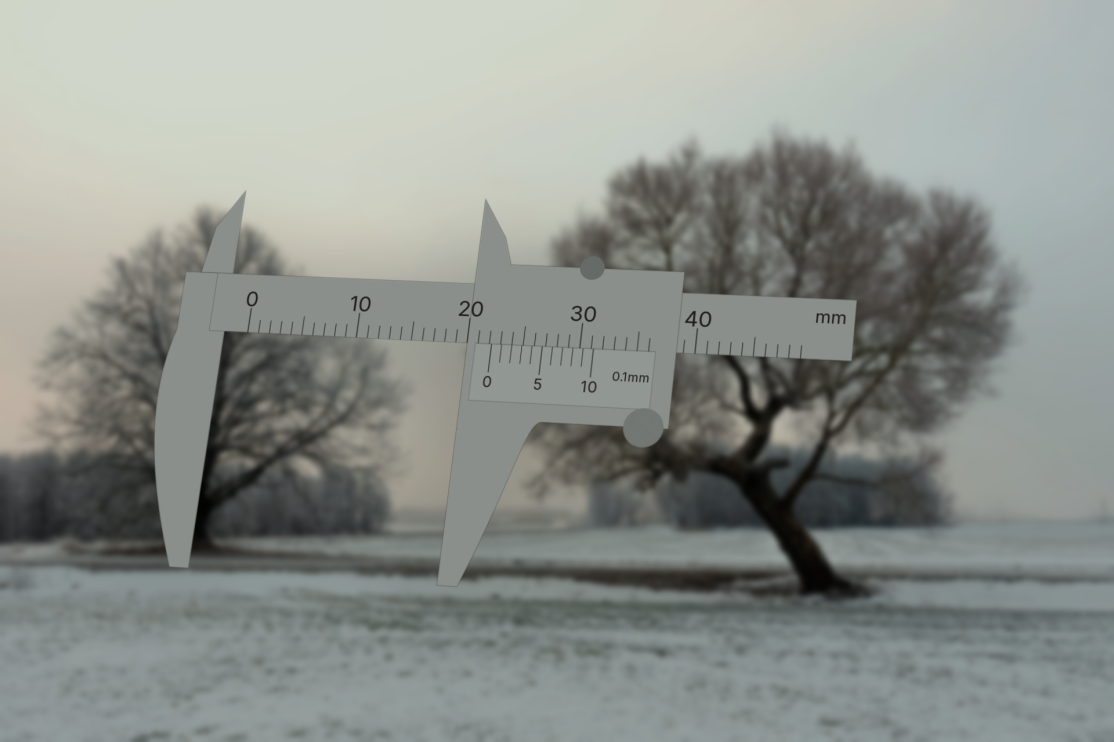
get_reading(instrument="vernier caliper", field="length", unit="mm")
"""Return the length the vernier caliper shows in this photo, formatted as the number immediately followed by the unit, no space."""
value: 22.2mm
